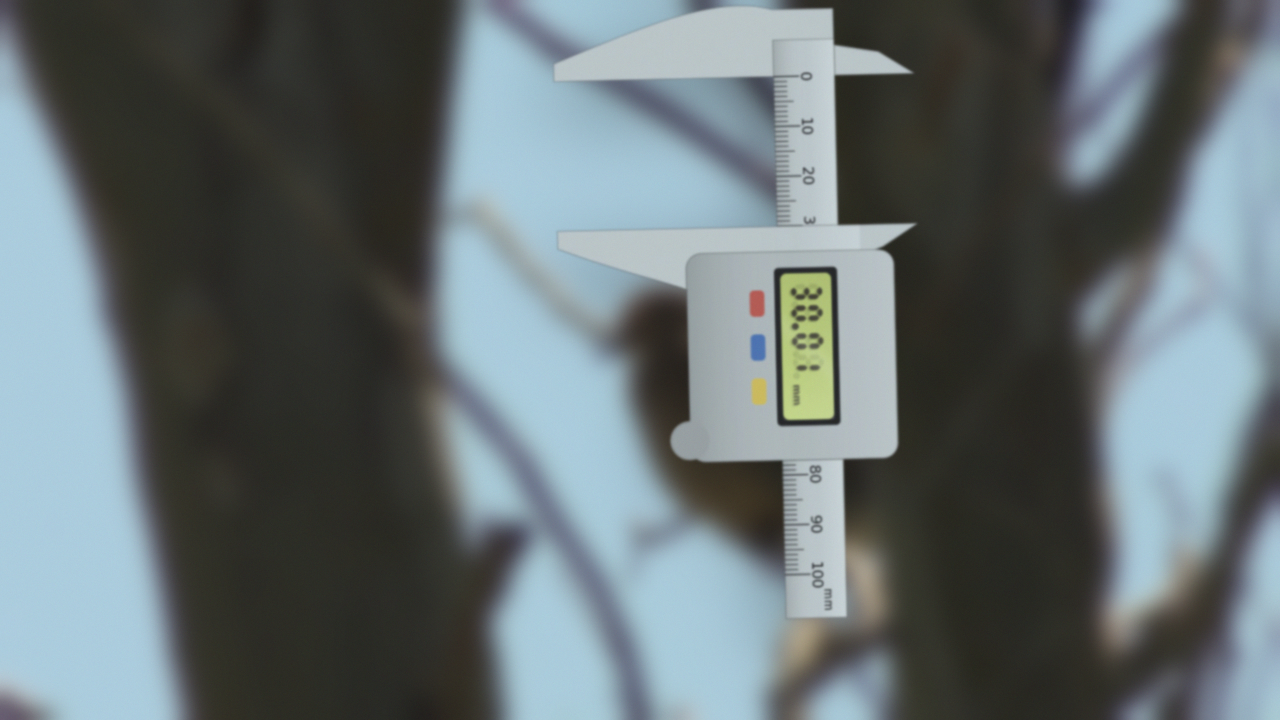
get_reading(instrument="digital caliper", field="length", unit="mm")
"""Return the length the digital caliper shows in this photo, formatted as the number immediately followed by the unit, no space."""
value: 30.01mm
